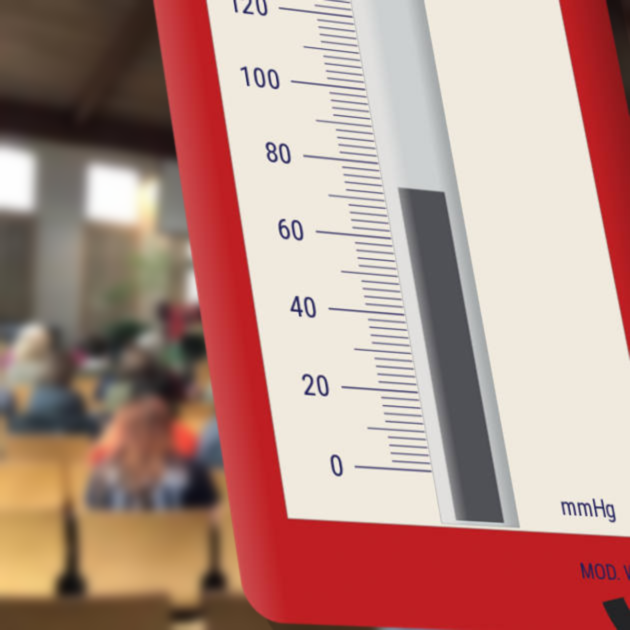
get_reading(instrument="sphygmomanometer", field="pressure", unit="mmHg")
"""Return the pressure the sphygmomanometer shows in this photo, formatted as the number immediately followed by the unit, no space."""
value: 74mmHg
